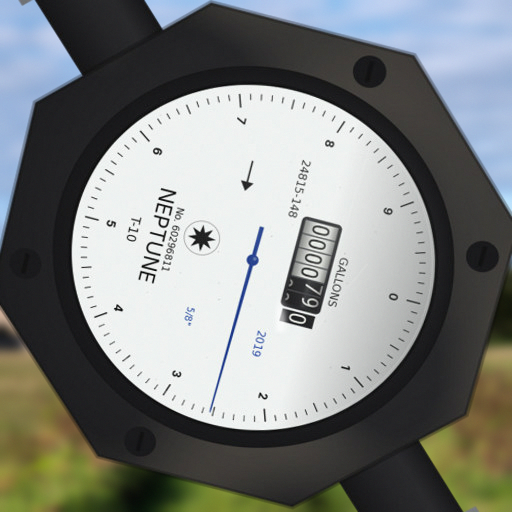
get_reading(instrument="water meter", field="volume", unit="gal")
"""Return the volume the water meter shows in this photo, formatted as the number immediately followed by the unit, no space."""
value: 792.5gal
